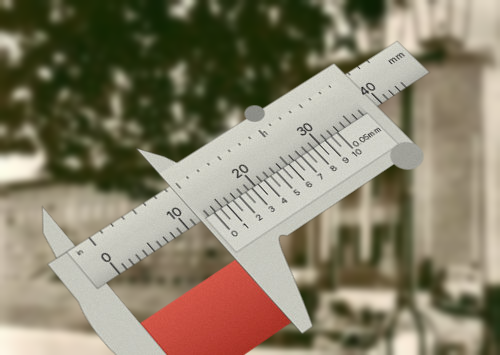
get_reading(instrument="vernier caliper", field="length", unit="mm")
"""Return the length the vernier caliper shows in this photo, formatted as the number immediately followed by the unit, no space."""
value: 13.8mm
